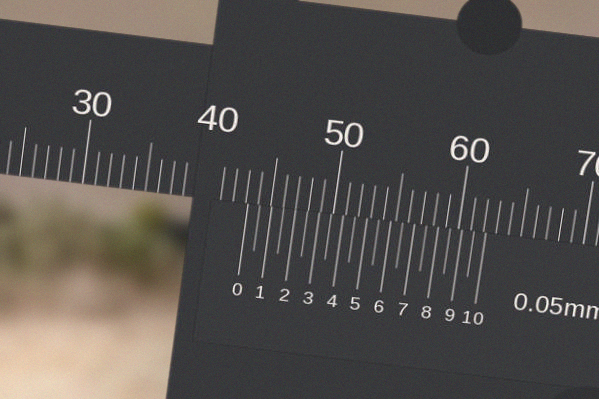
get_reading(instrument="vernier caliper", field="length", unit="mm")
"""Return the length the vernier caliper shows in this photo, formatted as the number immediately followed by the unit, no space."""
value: 43.2mm
